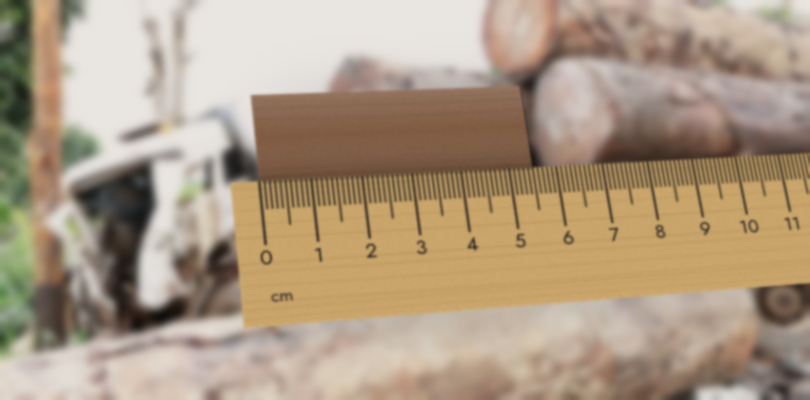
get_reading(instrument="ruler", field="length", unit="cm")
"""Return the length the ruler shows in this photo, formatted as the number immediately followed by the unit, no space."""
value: 5.5cm
